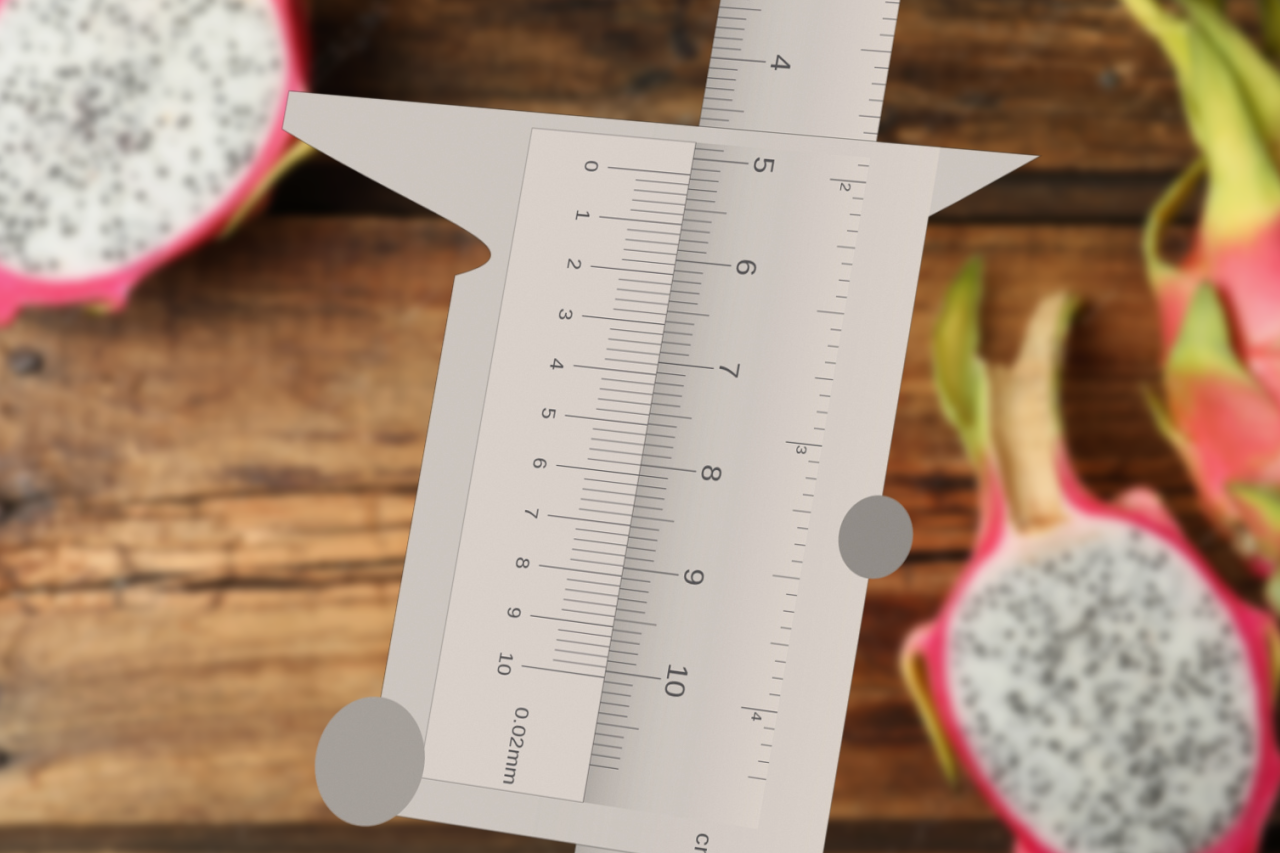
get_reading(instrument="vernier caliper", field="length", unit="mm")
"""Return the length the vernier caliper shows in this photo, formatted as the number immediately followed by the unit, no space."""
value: 51.6mm
